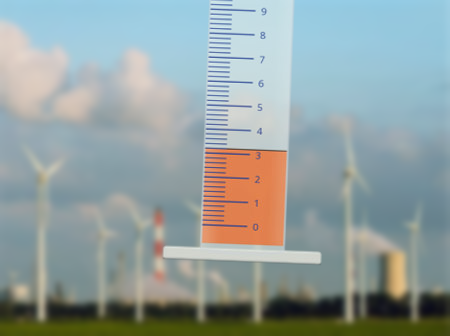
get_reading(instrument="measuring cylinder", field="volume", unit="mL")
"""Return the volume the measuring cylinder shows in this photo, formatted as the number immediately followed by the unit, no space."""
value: 3.2mL
